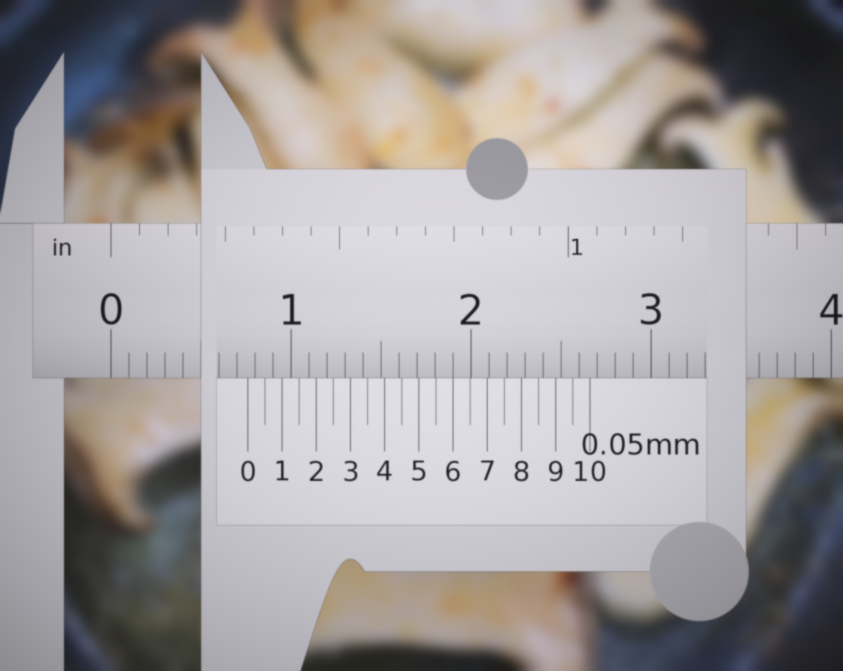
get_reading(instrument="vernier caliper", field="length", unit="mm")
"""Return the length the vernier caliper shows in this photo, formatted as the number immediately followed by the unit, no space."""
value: 7.6mm
